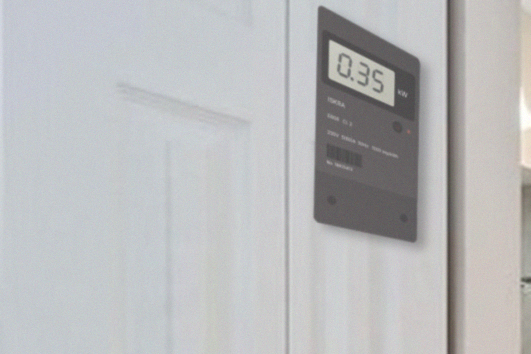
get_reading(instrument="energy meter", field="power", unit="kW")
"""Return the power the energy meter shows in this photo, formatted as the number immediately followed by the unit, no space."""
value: 0.35kW
